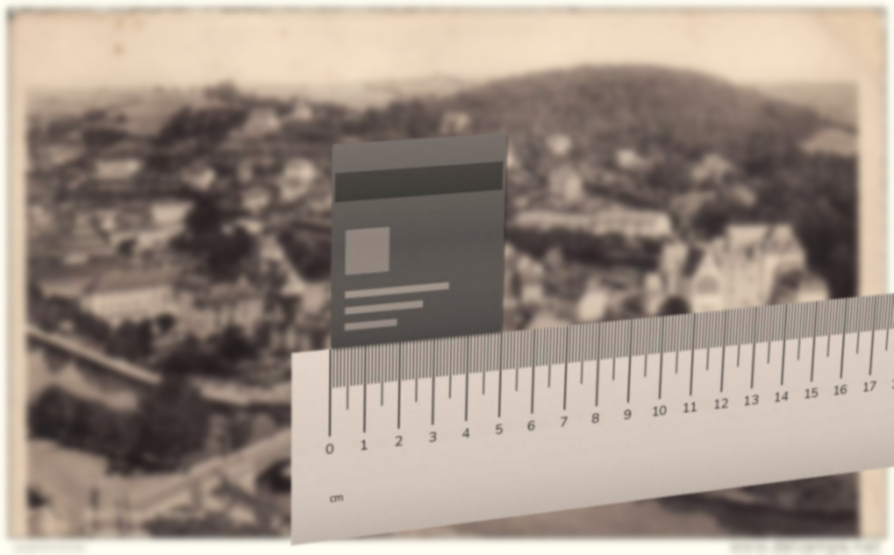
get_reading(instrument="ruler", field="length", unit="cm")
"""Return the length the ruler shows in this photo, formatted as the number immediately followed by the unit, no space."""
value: 5cm
